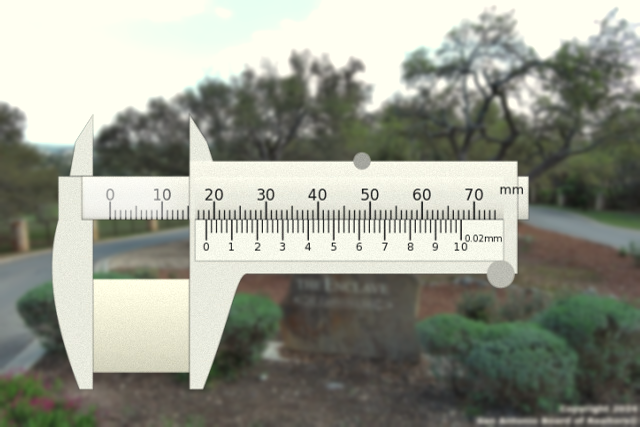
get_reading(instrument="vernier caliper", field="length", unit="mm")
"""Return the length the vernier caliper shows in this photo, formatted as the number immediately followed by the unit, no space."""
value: 18.5mm
